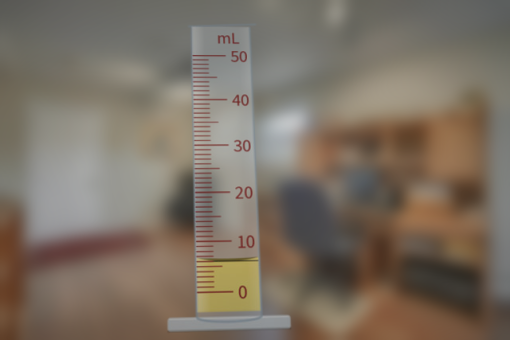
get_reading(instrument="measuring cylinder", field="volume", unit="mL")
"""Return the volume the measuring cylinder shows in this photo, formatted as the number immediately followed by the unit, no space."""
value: 6mL
